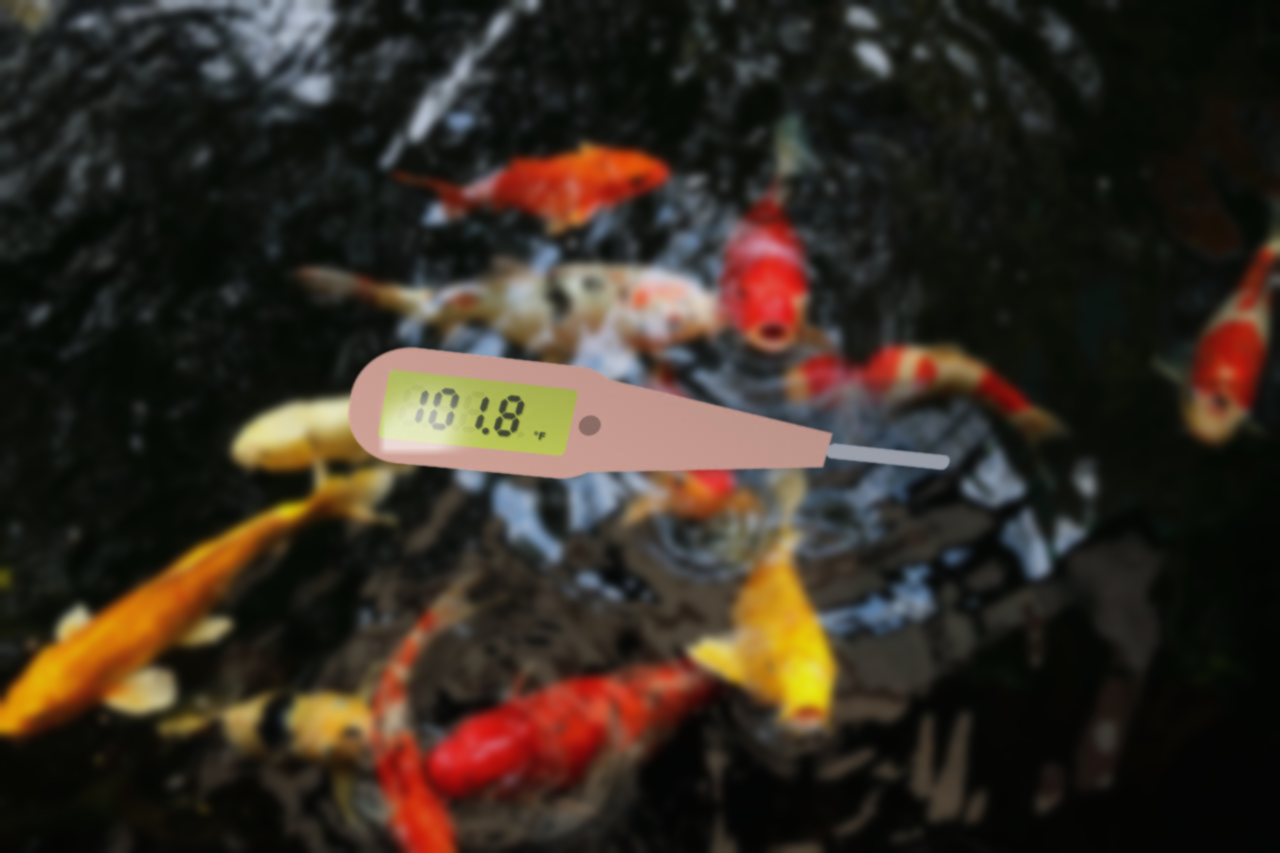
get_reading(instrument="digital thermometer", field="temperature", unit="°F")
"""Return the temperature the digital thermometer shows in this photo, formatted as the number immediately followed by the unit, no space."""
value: 101.8°F
